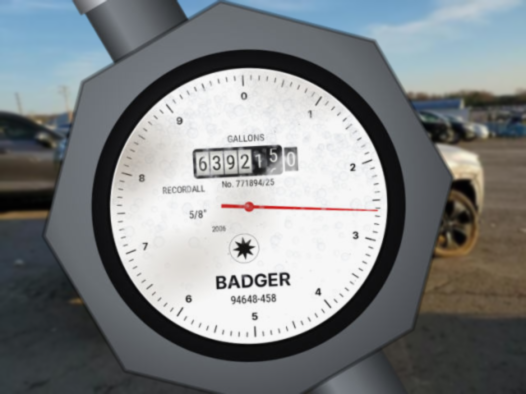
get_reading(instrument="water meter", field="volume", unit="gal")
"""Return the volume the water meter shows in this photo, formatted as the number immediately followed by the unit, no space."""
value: 6392152.6gal
